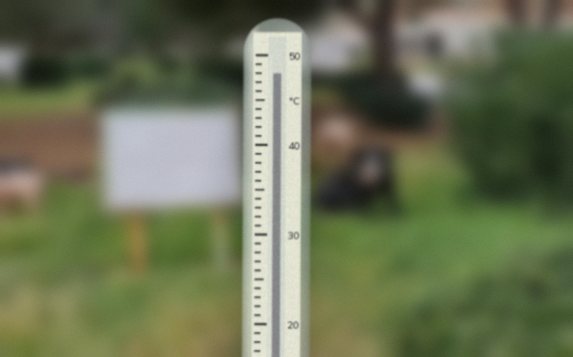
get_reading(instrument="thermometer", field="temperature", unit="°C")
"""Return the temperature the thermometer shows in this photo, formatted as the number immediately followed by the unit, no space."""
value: 48°C
